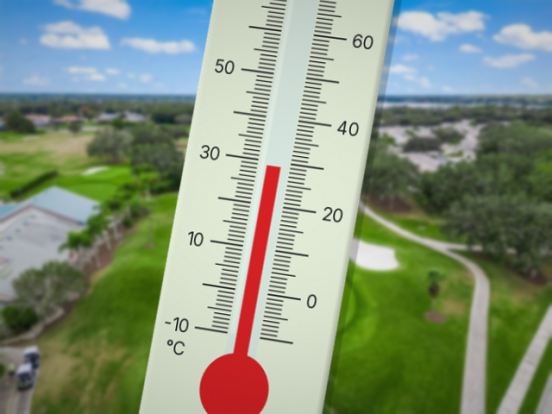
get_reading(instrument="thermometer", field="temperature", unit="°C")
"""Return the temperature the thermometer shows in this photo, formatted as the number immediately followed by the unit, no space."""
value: 29°C
